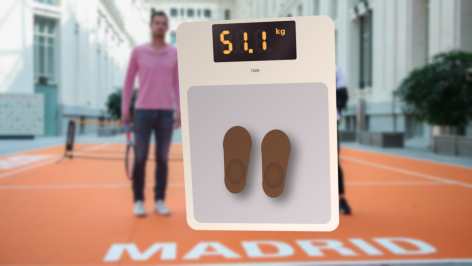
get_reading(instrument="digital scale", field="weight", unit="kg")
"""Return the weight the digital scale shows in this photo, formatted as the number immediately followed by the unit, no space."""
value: 51.1kg
